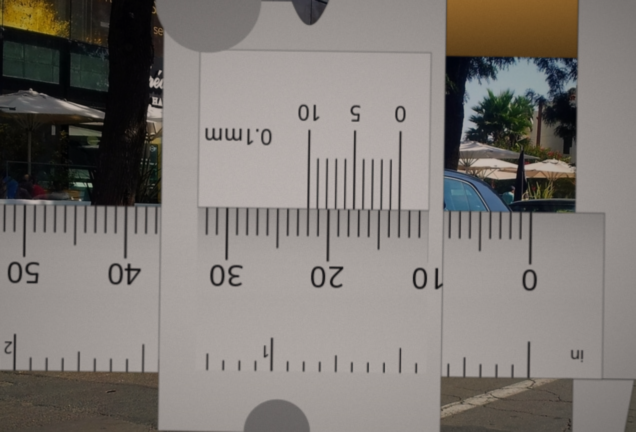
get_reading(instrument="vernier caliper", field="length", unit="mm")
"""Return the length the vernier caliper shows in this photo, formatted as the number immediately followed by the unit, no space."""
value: 13.0mm
